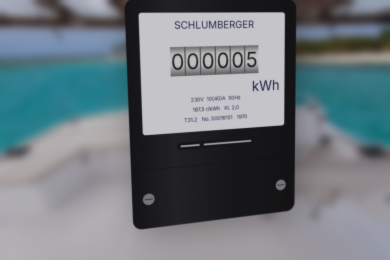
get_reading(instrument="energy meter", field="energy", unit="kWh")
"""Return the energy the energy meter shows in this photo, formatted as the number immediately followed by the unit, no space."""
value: 5kWh
